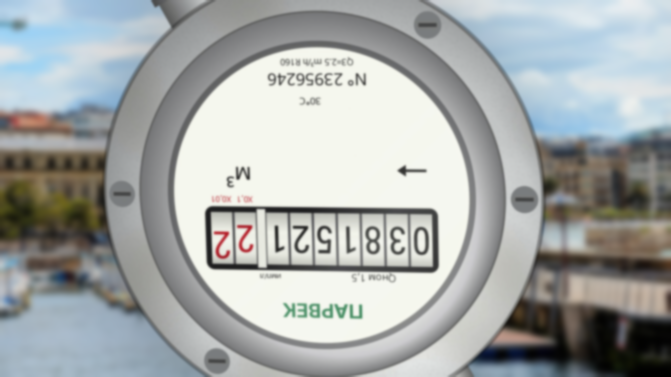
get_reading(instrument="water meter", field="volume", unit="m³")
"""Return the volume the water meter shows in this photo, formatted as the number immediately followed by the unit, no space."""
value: 381521.22m³
